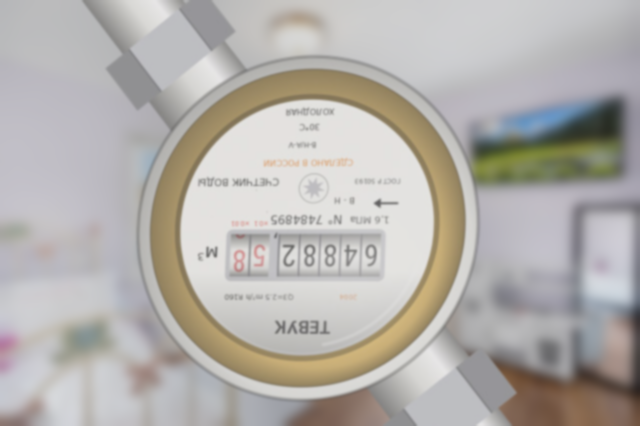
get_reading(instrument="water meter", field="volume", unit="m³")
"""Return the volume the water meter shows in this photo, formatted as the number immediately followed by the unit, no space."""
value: 64882.58m³
